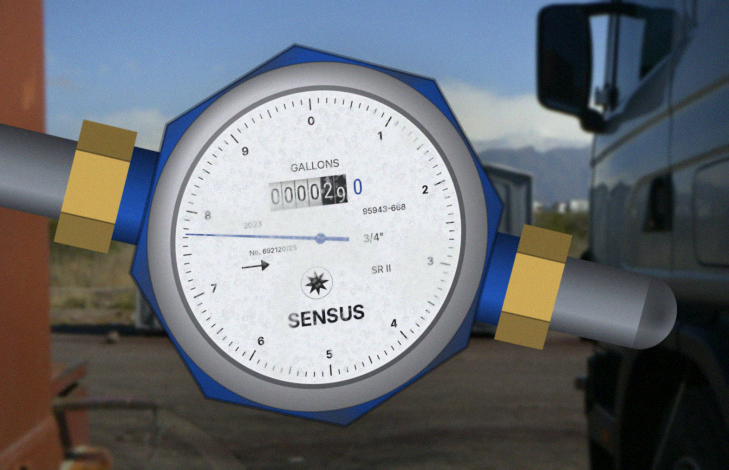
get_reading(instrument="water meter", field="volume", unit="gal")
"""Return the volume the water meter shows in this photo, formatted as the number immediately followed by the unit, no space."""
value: 287.7gal
